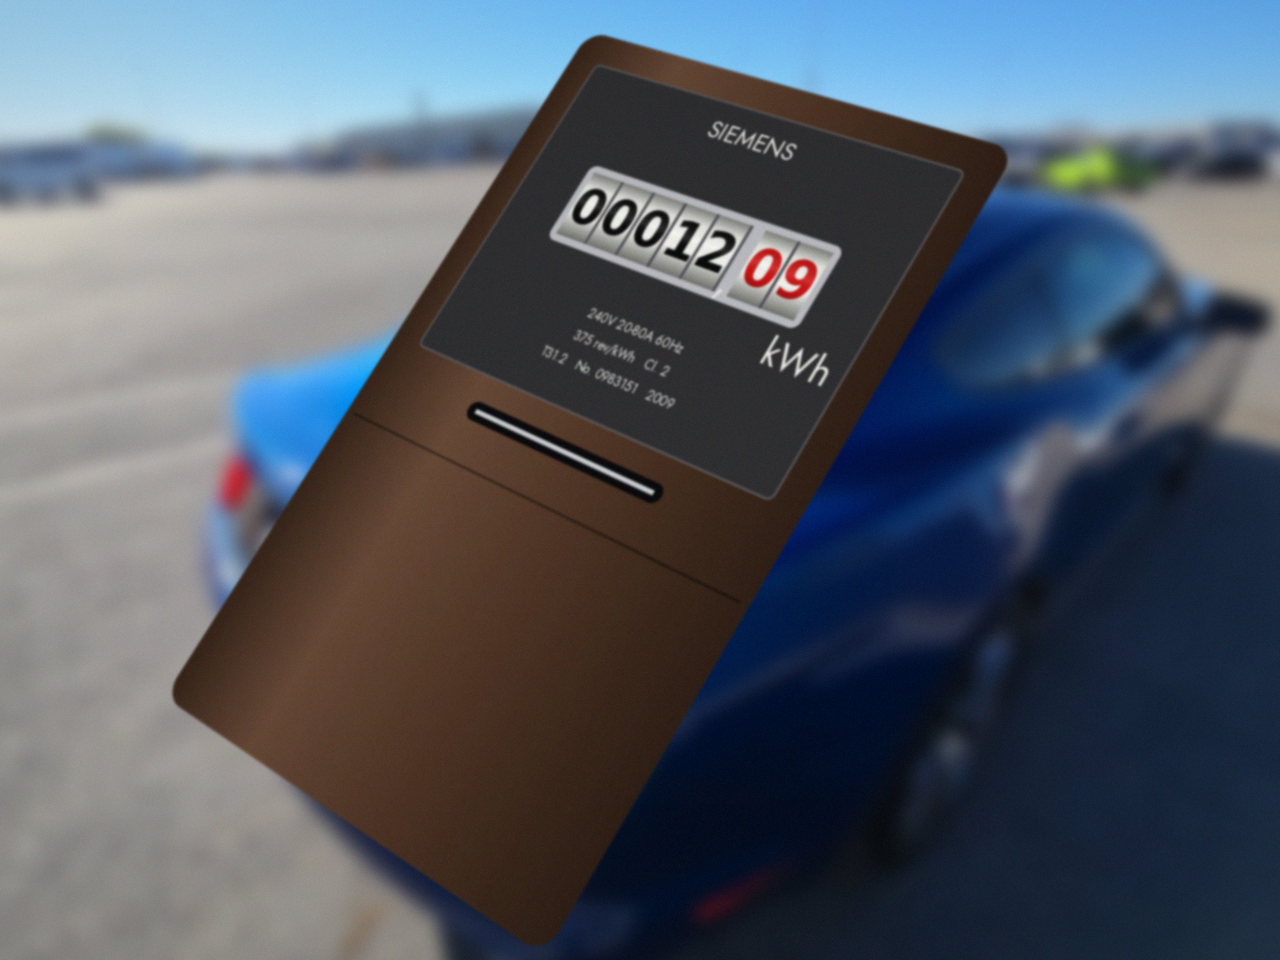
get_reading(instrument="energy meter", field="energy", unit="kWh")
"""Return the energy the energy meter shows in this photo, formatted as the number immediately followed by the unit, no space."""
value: 12.09kWh
